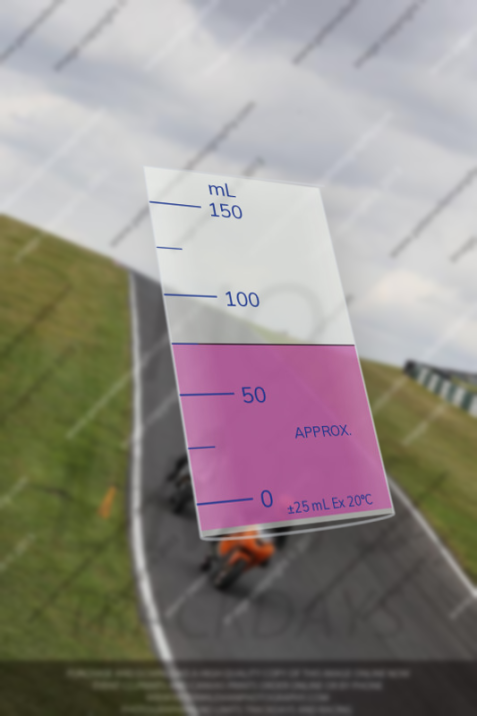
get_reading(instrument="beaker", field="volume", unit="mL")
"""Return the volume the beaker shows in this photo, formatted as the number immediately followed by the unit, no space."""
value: 75mL
